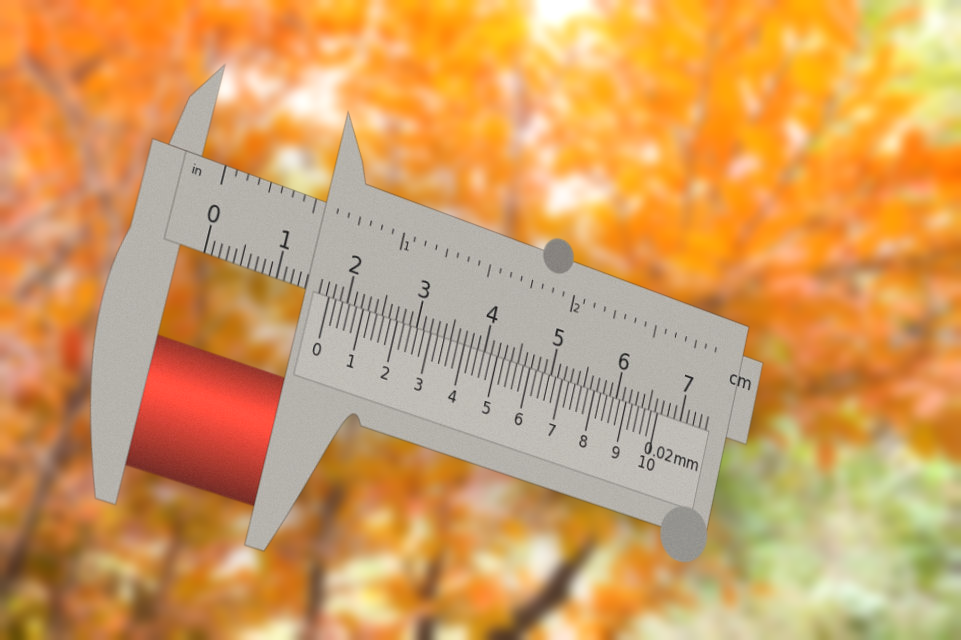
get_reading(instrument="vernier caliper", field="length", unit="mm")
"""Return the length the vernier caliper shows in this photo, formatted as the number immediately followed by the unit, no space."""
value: 17.4mm
